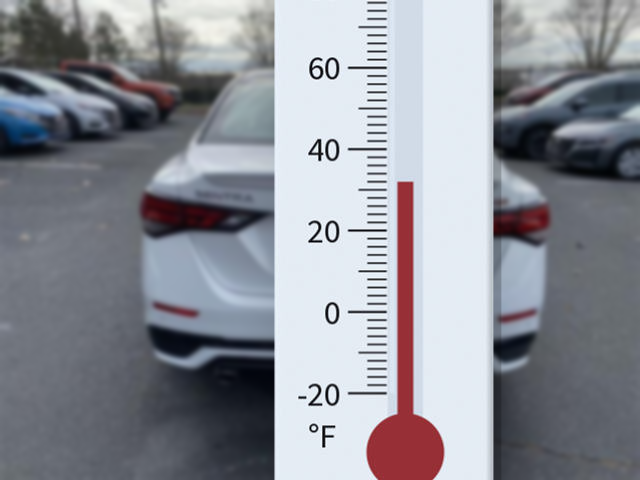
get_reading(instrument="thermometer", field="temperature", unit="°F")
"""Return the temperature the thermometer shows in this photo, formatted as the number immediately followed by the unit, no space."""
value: 32°F
